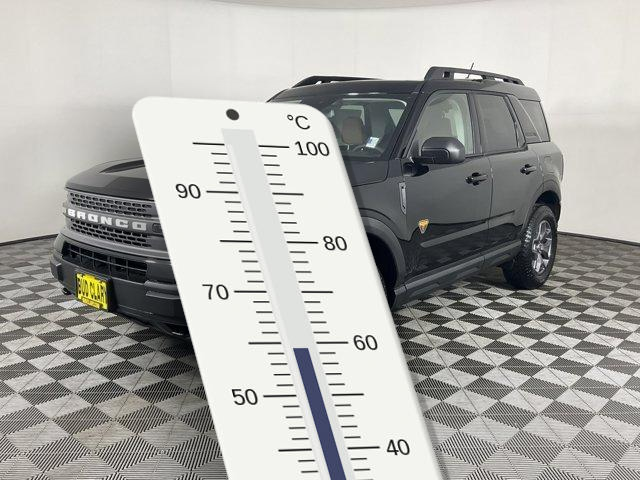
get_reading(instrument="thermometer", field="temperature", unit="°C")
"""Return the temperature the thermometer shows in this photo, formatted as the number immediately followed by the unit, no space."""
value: 59°C
